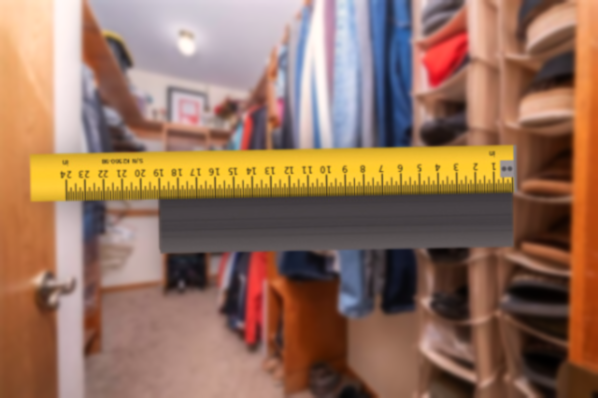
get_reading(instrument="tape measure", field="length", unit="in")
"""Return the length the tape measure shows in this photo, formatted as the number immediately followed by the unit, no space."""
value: 19in
